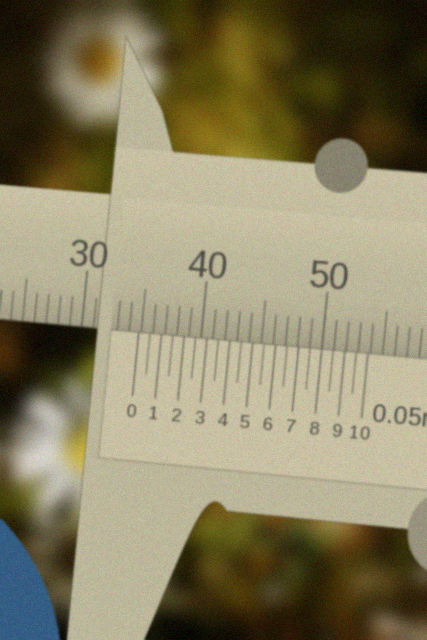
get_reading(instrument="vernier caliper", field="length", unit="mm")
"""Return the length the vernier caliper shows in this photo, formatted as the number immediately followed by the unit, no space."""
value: 34.8mm
